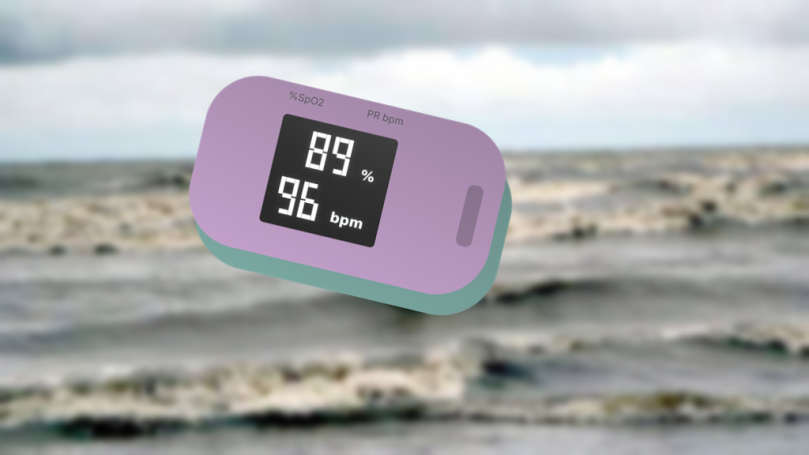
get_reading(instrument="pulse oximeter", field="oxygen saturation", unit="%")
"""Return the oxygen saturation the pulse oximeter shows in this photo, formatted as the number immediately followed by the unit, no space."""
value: 89%
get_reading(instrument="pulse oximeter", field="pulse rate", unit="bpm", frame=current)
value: 96bpm
